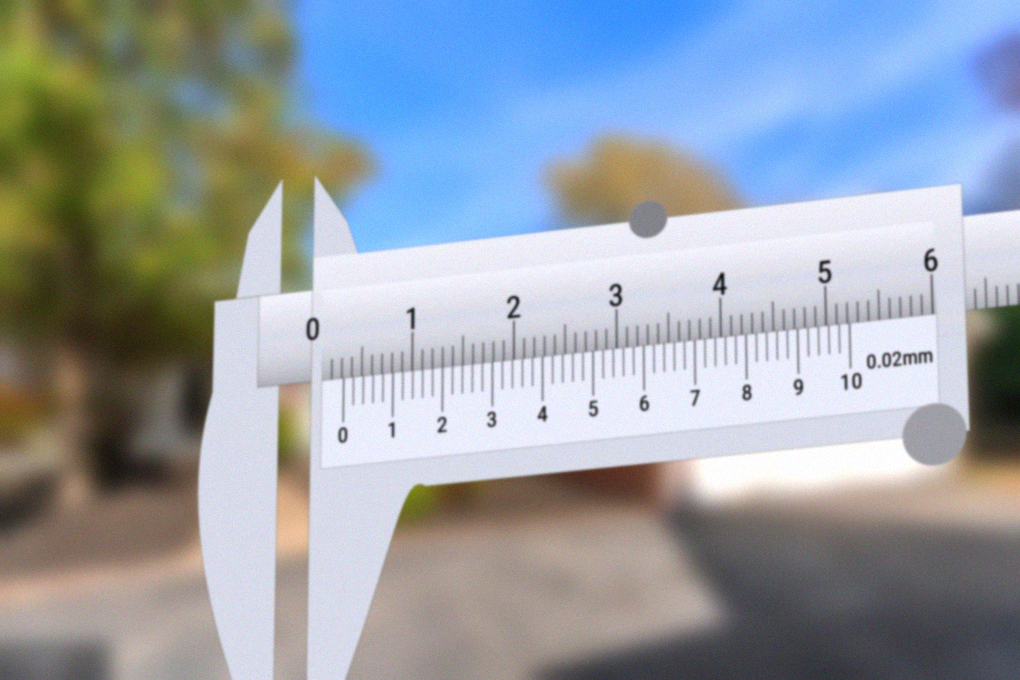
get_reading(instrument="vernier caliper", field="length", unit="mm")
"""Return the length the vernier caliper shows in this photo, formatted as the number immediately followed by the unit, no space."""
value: 3.2mm
